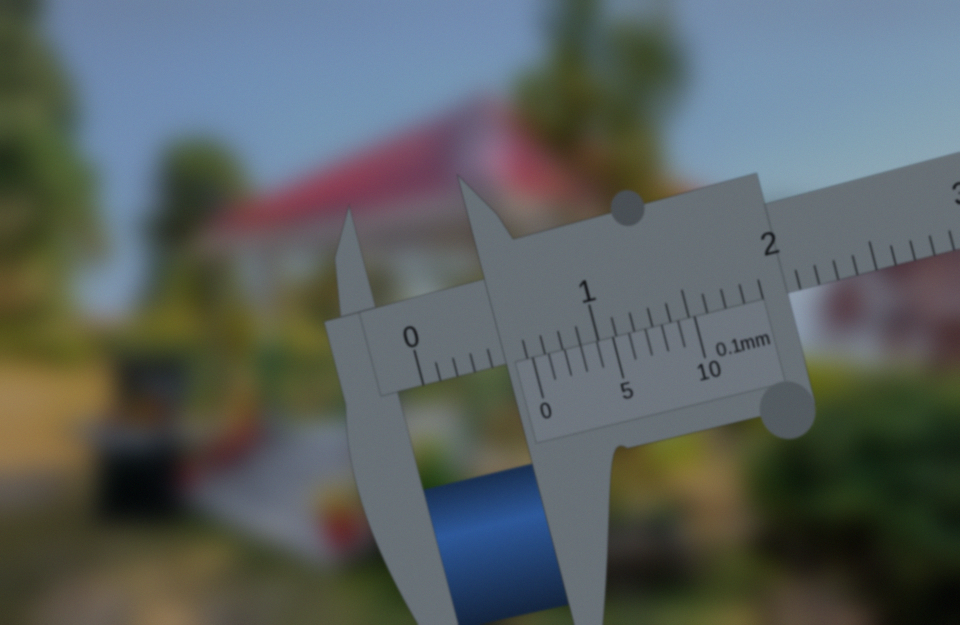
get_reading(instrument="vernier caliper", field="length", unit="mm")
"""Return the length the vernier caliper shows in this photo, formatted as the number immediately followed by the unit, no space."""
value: 6.3mm
